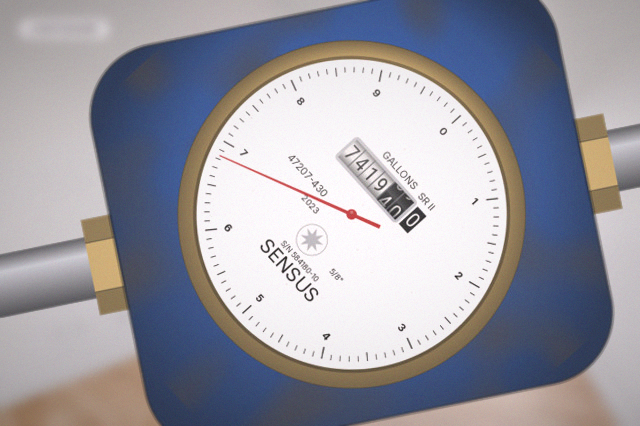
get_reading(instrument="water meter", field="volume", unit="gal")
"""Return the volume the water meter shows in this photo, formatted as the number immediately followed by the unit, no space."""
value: 7419396.8gal
